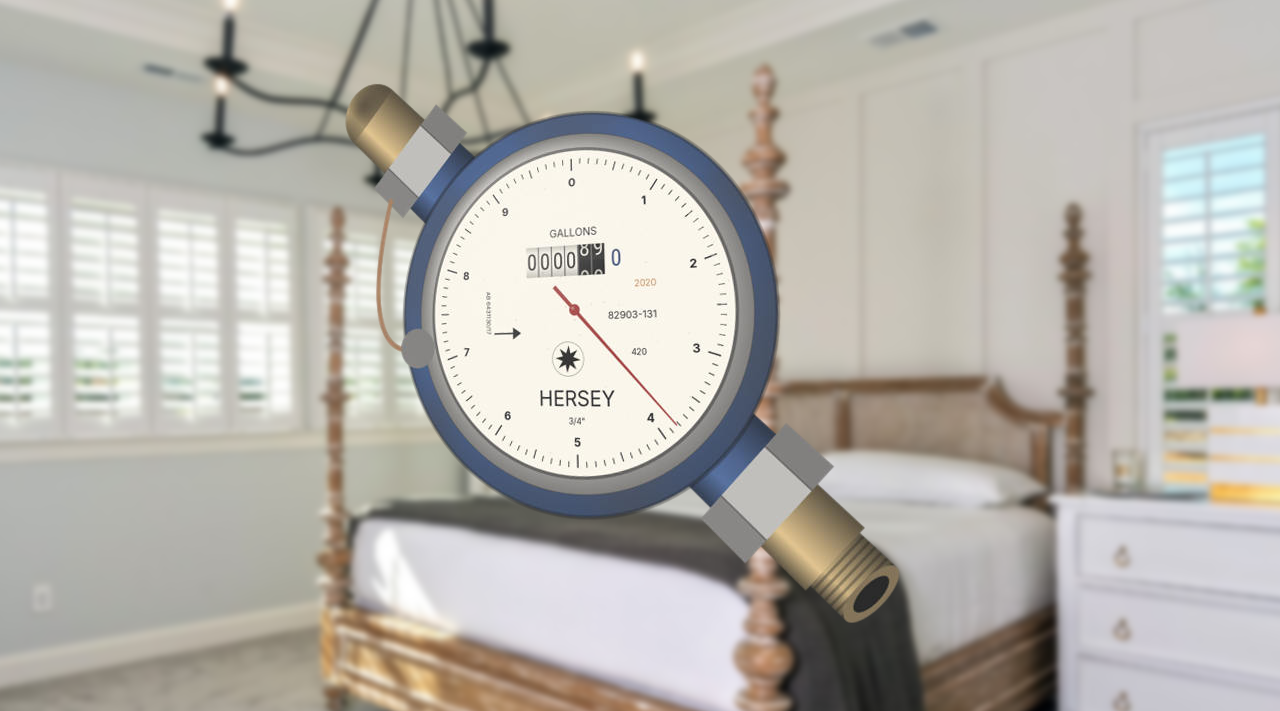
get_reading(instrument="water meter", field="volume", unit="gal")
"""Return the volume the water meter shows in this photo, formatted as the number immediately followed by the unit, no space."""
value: 893.8gal
